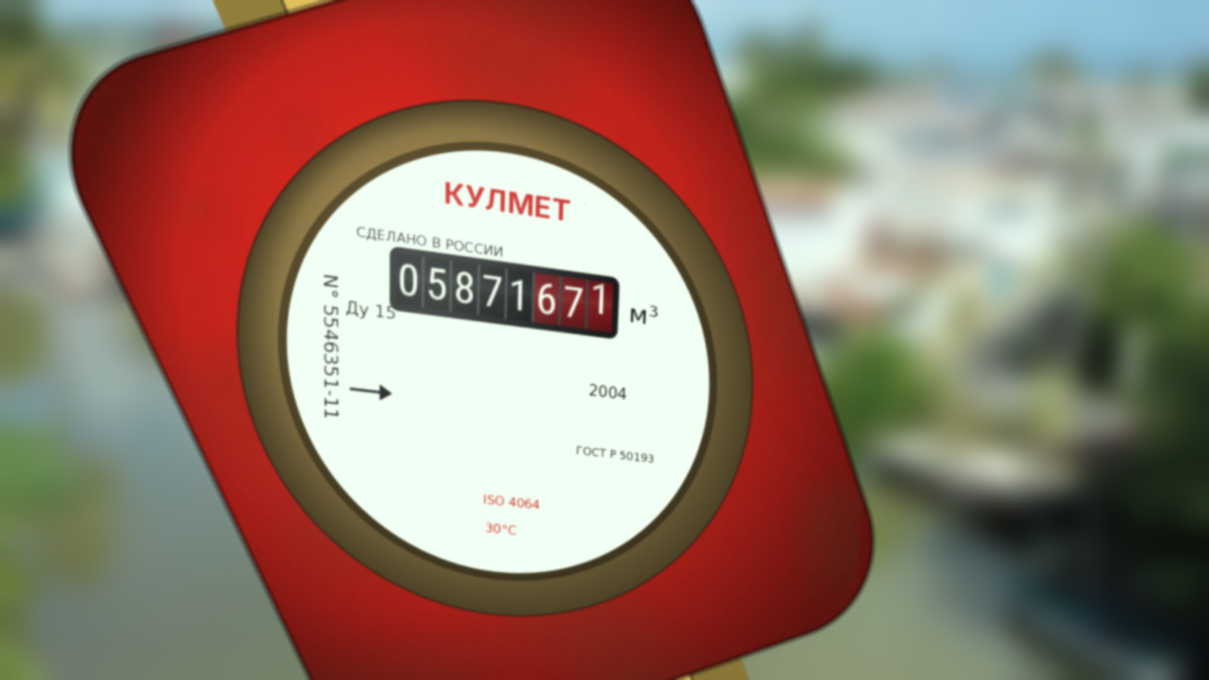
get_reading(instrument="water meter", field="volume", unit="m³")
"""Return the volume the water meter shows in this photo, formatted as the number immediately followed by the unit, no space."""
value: 5871.671m³
